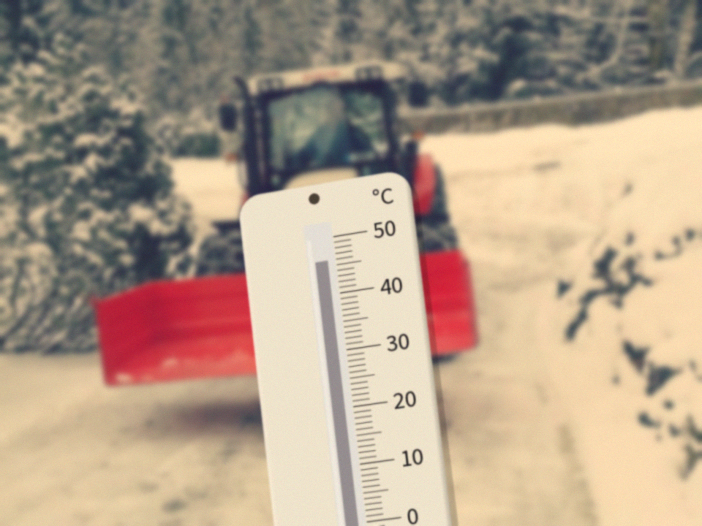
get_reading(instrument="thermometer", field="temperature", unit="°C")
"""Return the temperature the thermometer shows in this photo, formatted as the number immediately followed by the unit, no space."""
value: 46°C
